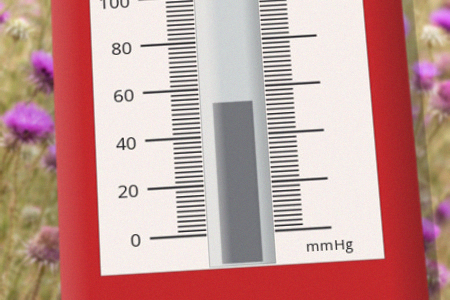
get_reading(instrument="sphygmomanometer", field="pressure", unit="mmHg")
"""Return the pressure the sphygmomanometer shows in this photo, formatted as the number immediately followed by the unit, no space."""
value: 54mmHg
